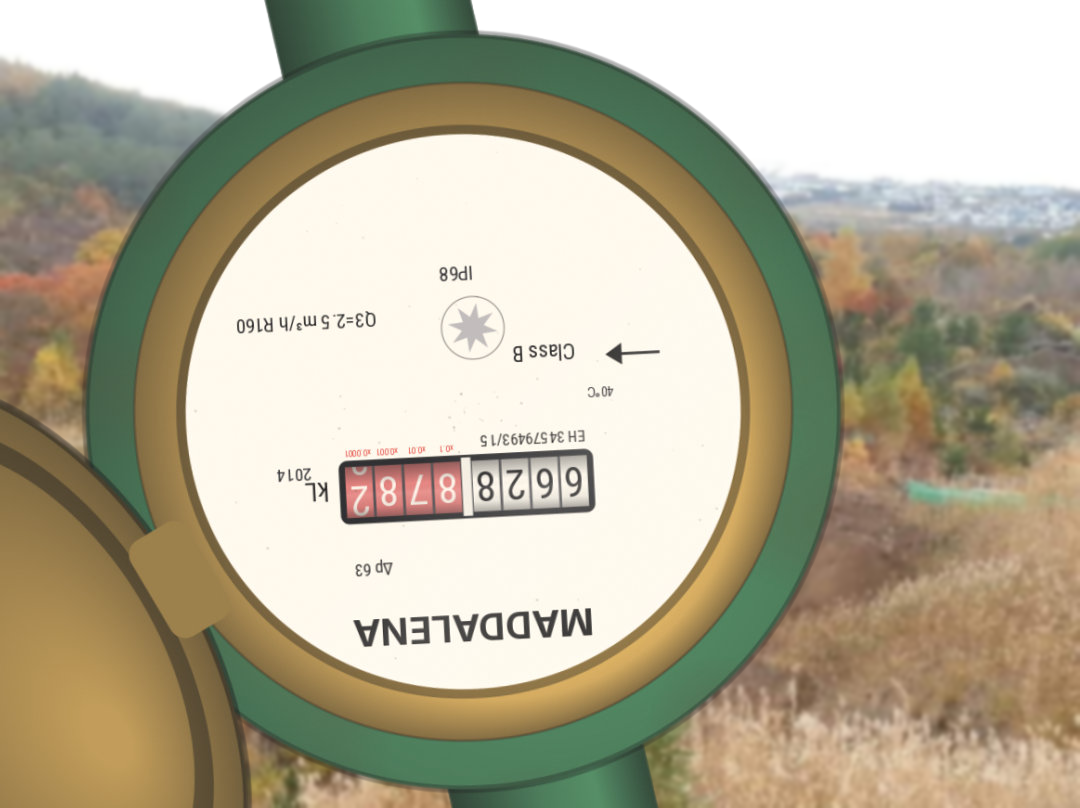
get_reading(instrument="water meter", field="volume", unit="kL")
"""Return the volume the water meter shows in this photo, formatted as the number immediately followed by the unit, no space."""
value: 6628.8782kL
